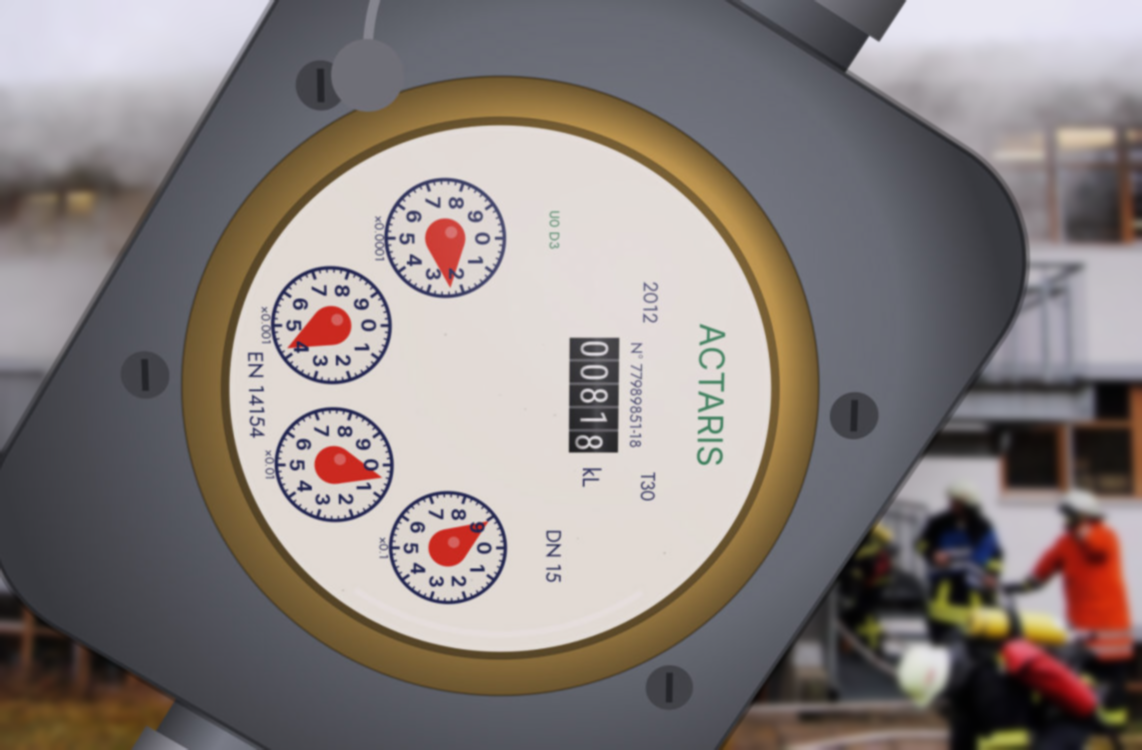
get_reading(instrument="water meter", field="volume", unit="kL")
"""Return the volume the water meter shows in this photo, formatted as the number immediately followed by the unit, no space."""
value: 817.9042kL
